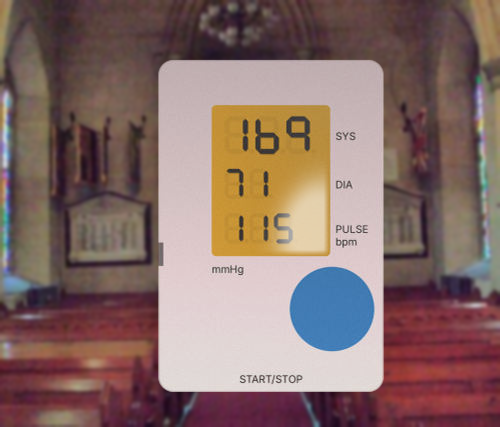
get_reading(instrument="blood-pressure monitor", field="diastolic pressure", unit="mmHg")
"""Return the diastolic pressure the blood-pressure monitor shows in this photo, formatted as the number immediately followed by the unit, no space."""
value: 71mmHg
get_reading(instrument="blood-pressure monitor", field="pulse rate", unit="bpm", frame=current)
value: 115bpm
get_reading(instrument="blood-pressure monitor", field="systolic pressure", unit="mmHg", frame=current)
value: 169mmHg
